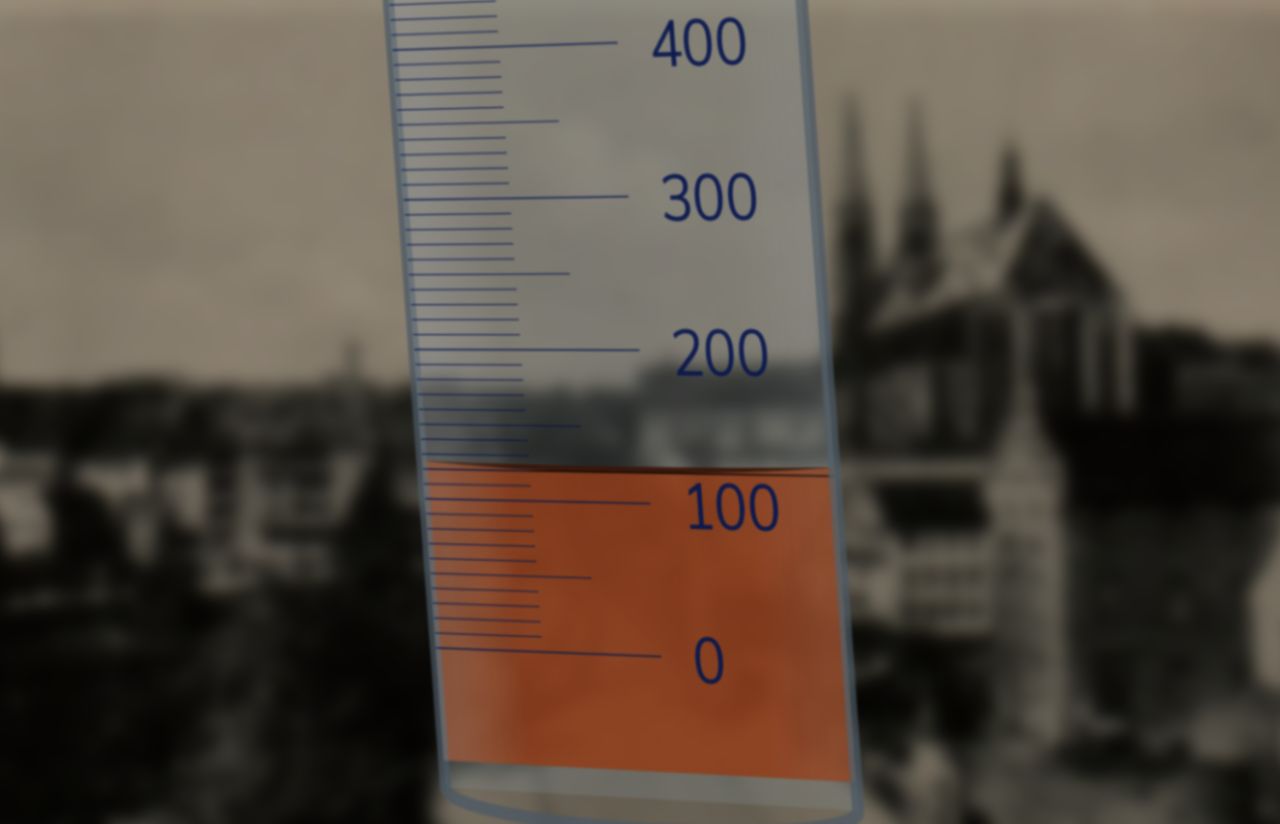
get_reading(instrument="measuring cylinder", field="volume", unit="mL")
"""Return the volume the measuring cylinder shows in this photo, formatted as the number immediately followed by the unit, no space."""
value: 120mL
